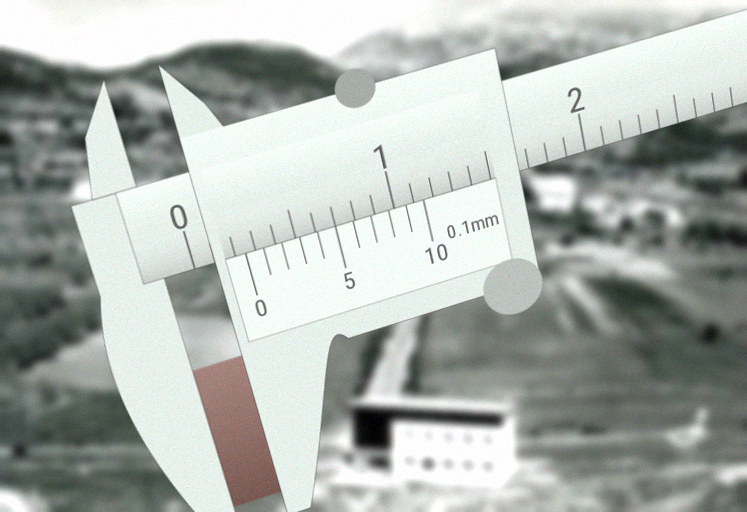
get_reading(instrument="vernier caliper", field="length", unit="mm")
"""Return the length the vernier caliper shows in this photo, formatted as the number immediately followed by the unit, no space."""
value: 2.5mm
